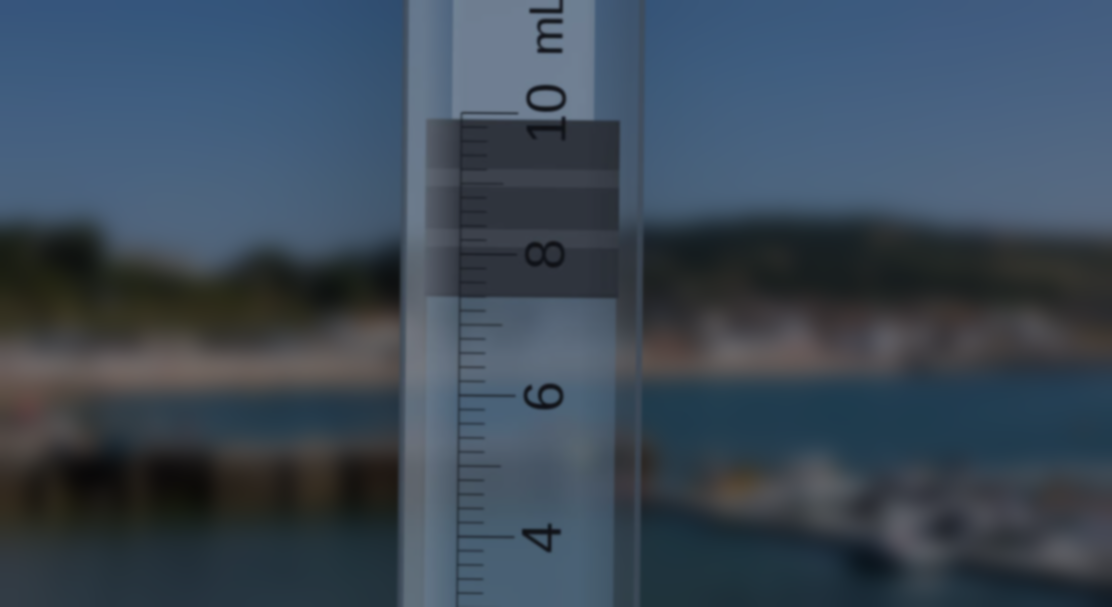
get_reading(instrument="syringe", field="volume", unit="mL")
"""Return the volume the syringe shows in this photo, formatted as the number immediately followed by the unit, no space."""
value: 7.4mL
